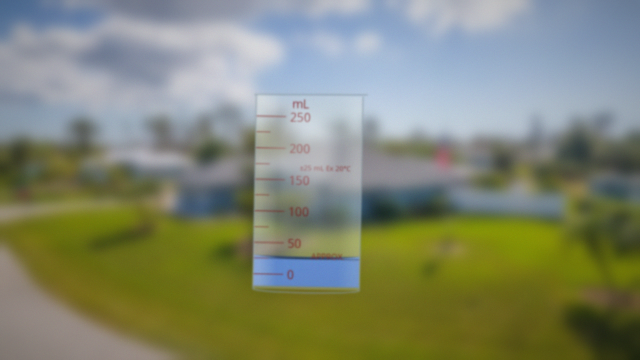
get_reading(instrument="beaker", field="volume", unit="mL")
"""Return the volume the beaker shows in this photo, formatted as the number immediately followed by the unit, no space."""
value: 25mL
